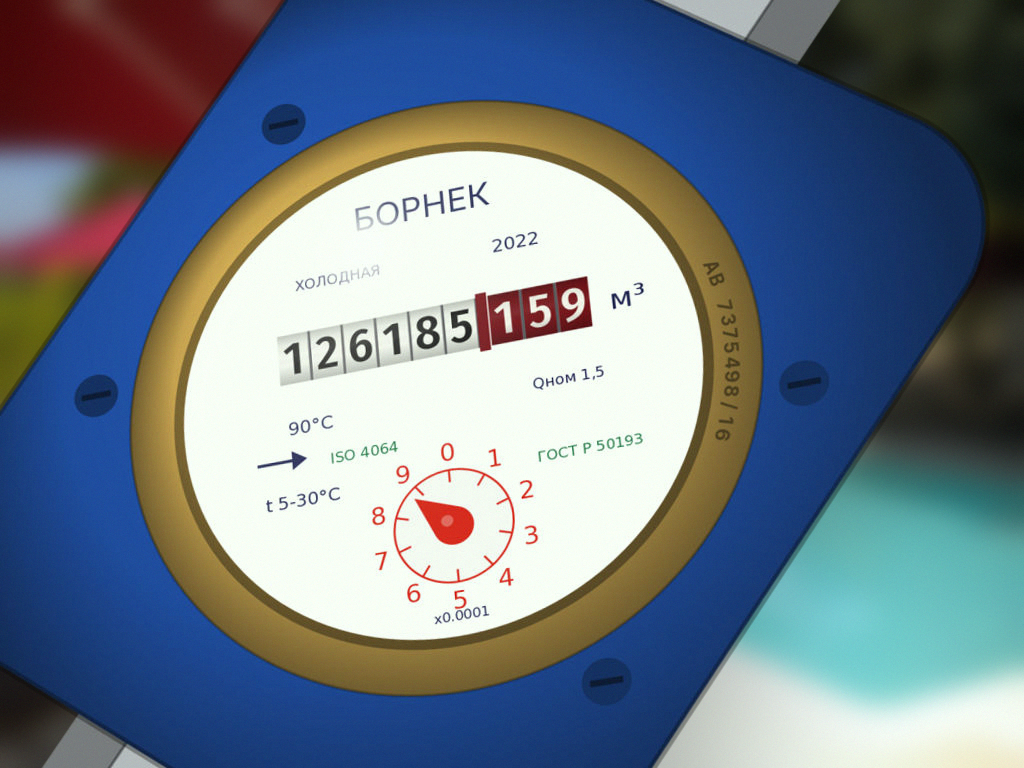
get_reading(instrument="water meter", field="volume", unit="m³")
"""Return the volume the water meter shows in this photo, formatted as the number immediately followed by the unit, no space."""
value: 126185.1598m³
